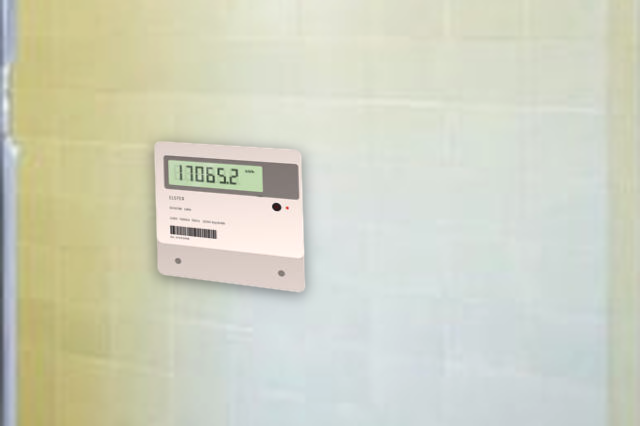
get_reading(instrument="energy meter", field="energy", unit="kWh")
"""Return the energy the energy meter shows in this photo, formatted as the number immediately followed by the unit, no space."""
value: 17065.2kWh
